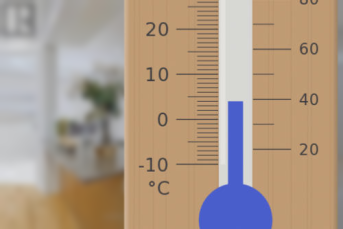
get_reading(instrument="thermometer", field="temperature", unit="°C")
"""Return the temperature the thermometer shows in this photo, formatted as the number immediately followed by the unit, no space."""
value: 4°C
